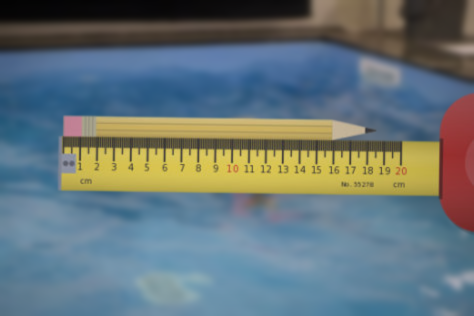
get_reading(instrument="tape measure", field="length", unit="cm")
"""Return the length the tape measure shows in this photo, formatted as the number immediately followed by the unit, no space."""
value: 18.5cm
